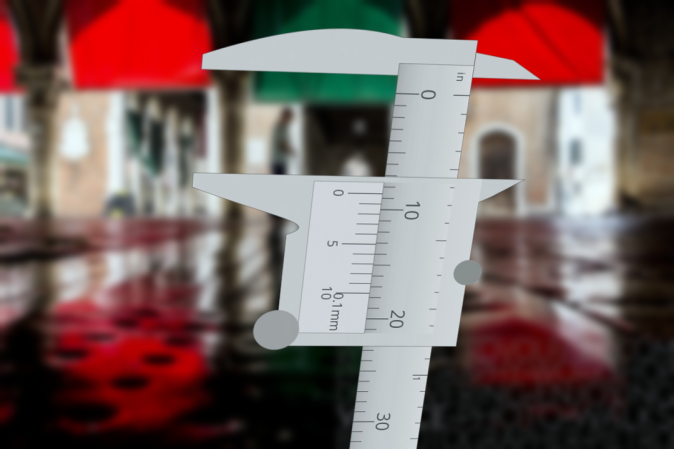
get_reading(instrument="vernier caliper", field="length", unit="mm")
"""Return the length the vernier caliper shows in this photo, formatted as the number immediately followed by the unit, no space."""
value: 8.6mm
